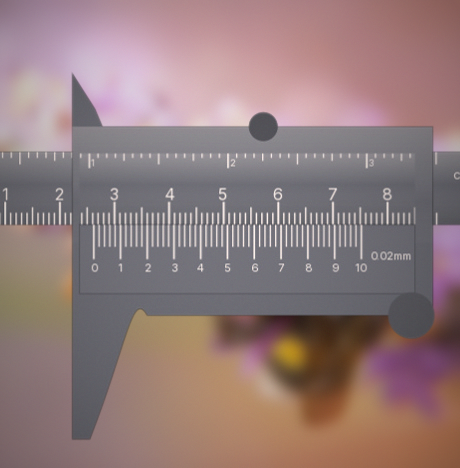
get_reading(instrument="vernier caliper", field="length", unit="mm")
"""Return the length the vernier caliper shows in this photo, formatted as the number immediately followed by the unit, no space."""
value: 26.2mm
